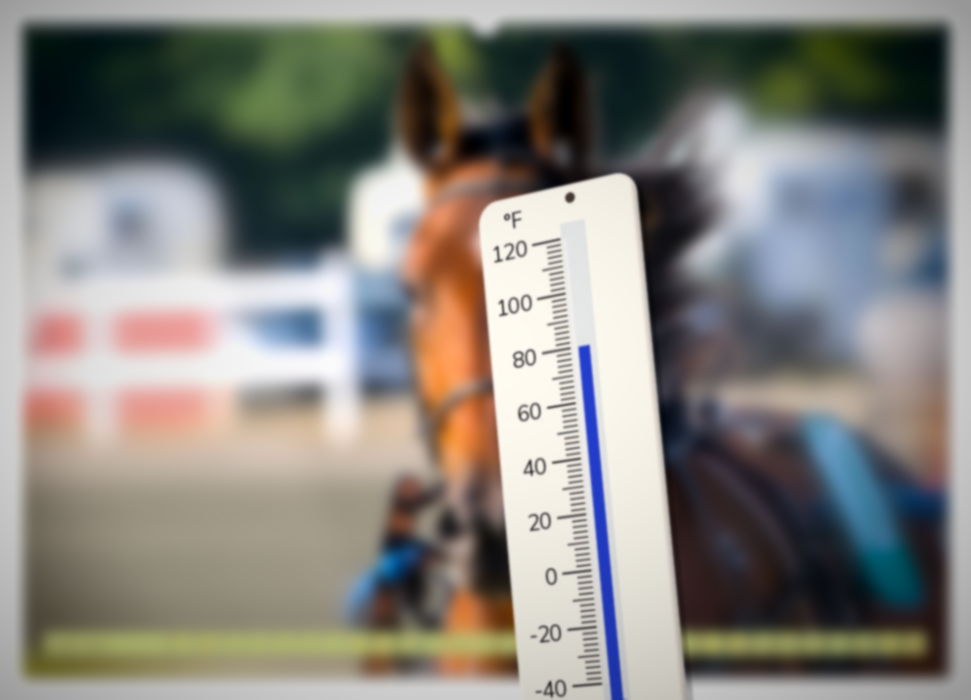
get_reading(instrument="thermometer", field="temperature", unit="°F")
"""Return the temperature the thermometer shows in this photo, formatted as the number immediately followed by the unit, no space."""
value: 80°F
